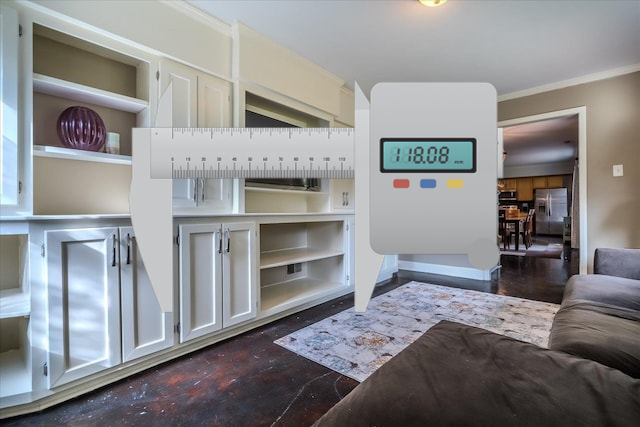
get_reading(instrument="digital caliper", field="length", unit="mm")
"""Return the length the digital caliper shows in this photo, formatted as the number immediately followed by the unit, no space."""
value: 118.08mm
